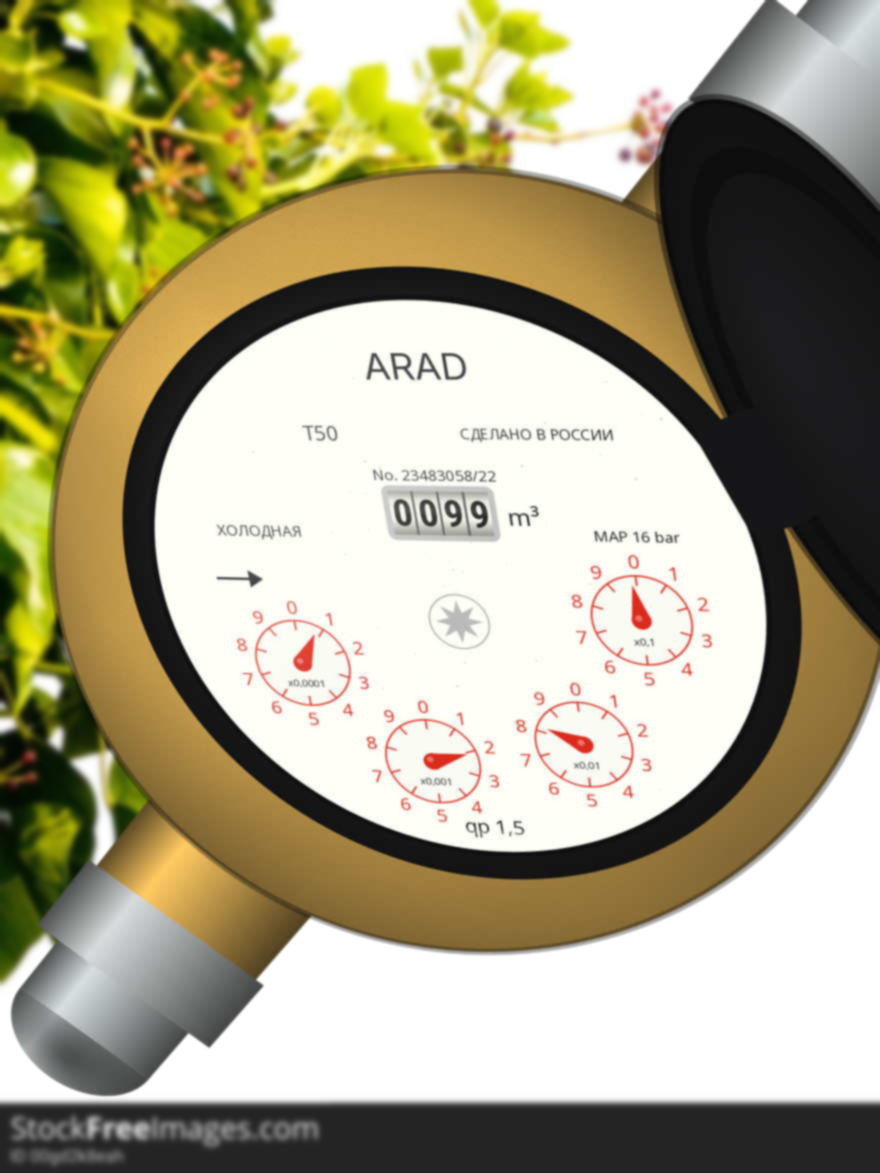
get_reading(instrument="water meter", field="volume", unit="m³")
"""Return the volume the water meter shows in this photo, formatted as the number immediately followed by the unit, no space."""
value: 98.9820m³
